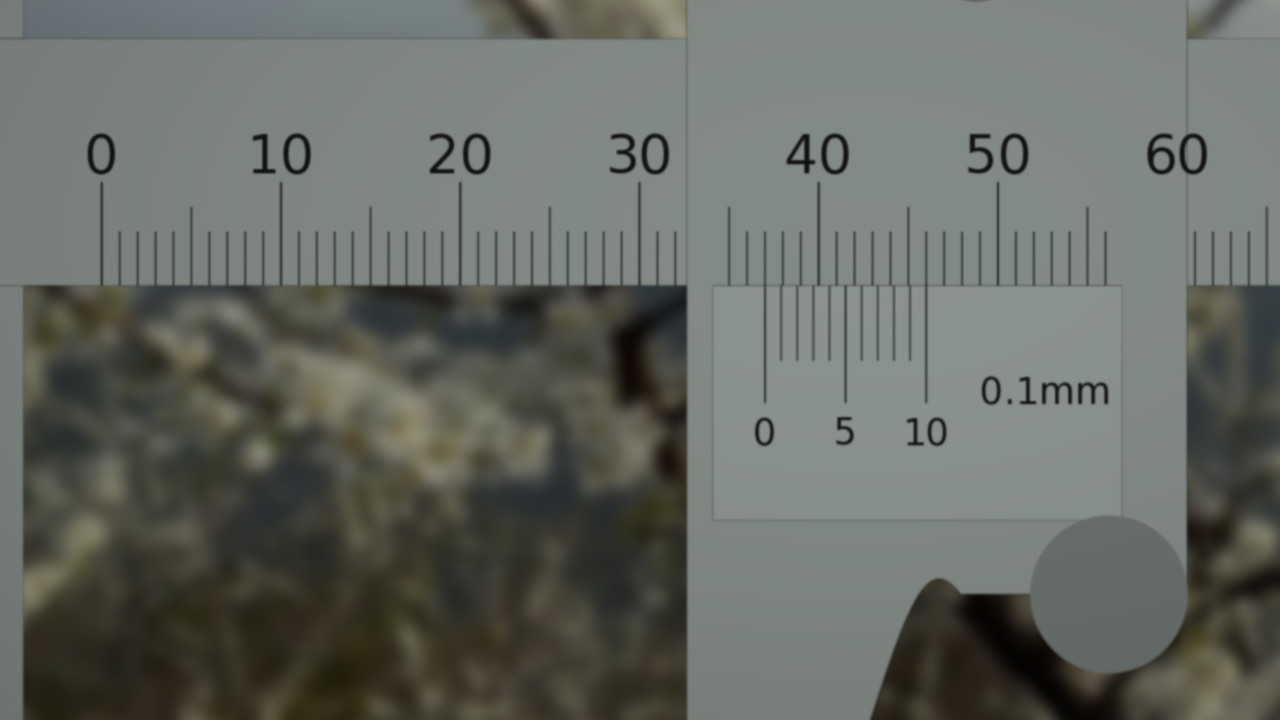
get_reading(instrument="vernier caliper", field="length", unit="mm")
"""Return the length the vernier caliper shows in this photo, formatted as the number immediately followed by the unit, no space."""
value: 37.0mm
